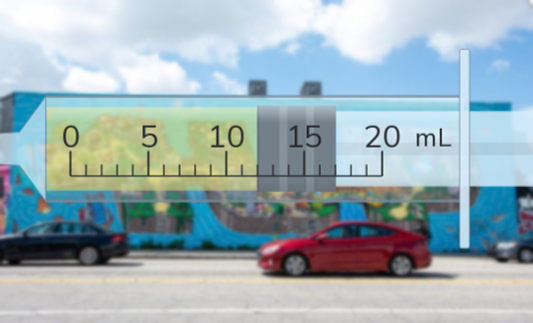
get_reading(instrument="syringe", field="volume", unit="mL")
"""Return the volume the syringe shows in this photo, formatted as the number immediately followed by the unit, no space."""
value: 12mL
